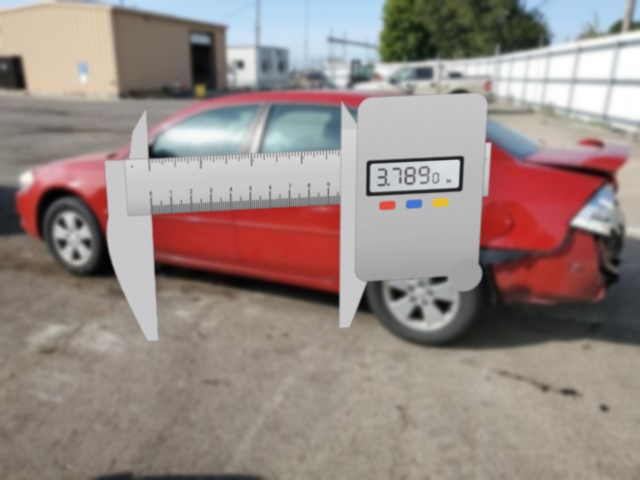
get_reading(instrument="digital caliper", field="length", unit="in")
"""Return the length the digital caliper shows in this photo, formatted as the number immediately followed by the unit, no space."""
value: 3.7890in
